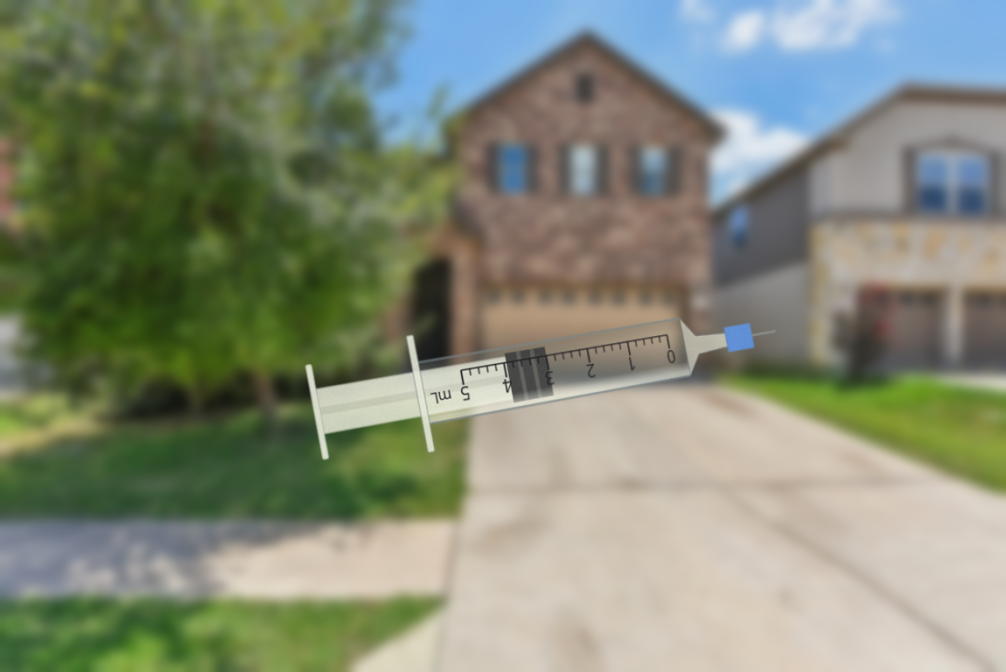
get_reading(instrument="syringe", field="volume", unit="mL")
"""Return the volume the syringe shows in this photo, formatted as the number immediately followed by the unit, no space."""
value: 3mL
